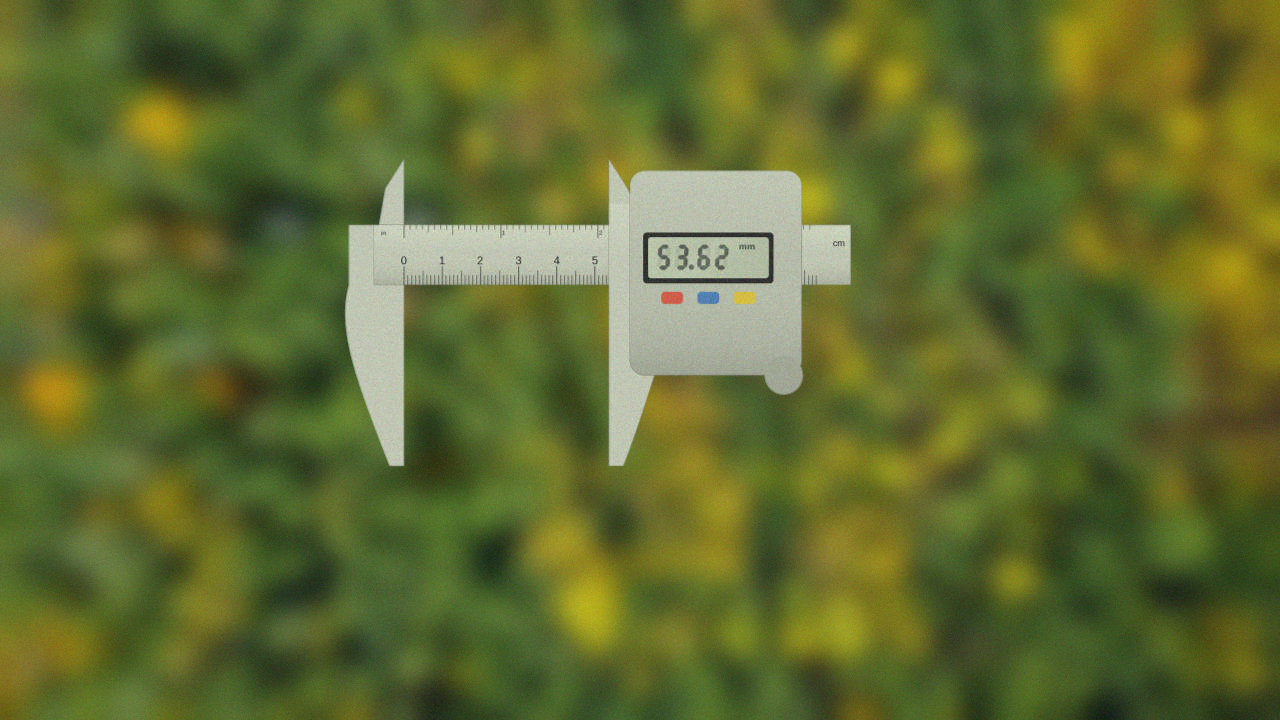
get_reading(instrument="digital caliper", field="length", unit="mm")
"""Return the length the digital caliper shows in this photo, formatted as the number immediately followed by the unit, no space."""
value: 53.62mm
